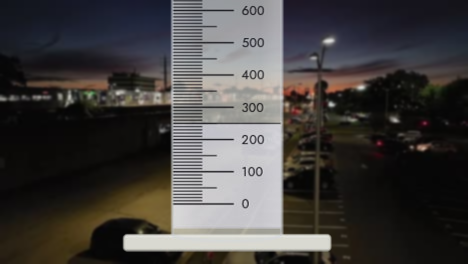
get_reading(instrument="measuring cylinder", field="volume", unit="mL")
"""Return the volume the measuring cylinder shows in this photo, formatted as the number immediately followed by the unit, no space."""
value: 250mL
